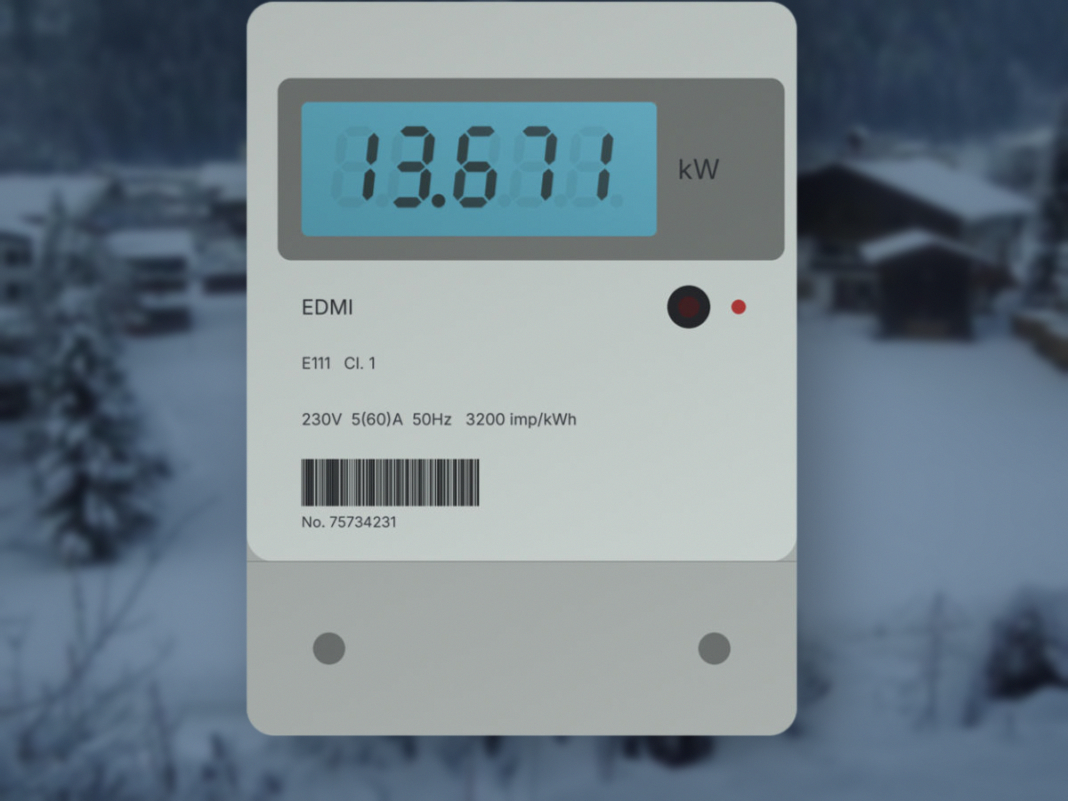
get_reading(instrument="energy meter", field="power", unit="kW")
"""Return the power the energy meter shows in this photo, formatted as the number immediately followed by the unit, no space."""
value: 13.671kW
